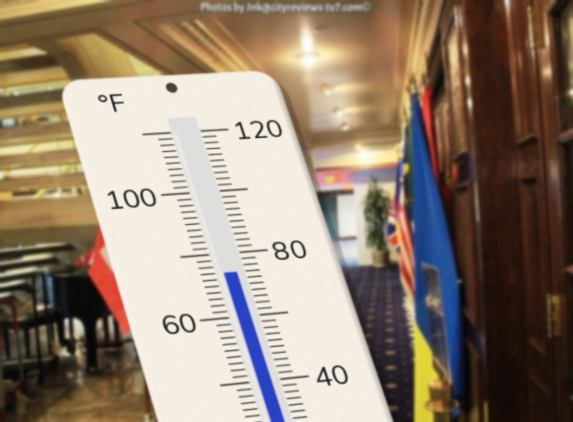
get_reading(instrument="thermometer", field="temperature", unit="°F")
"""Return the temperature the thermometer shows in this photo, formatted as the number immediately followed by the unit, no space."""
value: 74°F
